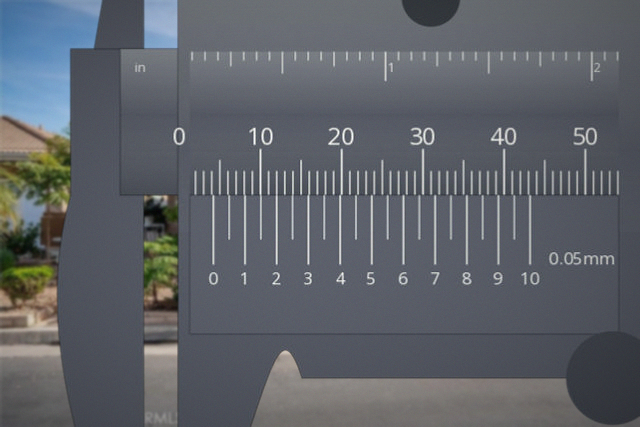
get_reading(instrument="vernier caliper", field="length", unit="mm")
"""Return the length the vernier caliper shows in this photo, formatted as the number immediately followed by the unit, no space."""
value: 4.2mm
